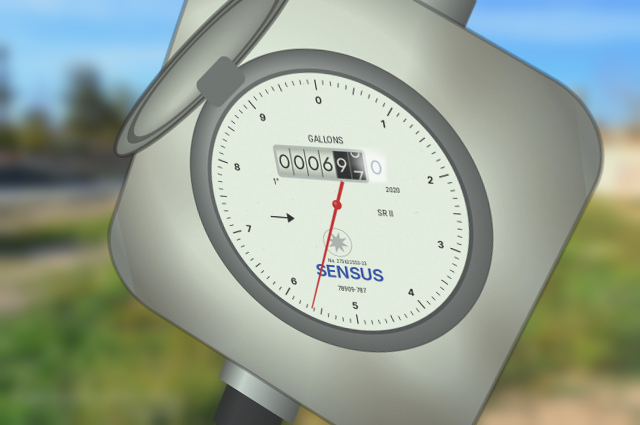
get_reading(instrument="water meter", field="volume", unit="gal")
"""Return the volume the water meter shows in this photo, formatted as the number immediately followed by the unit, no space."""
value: 6965.6gal
